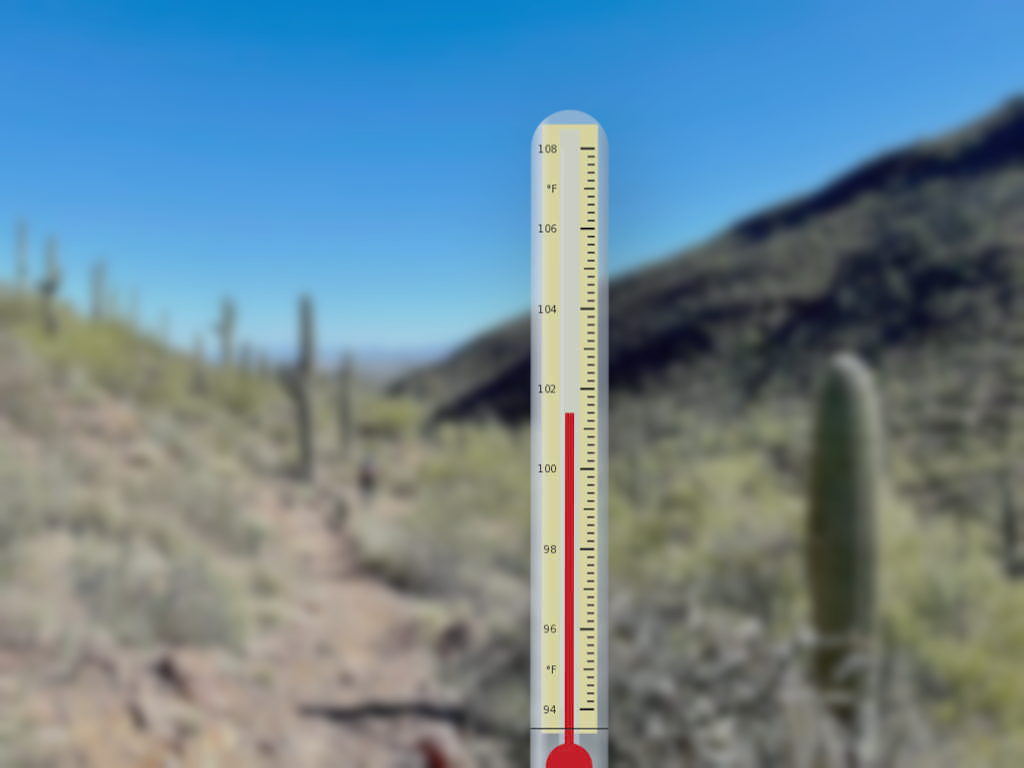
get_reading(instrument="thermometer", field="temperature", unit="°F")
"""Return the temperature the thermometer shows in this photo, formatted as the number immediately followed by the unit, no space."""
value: 101.4°F
